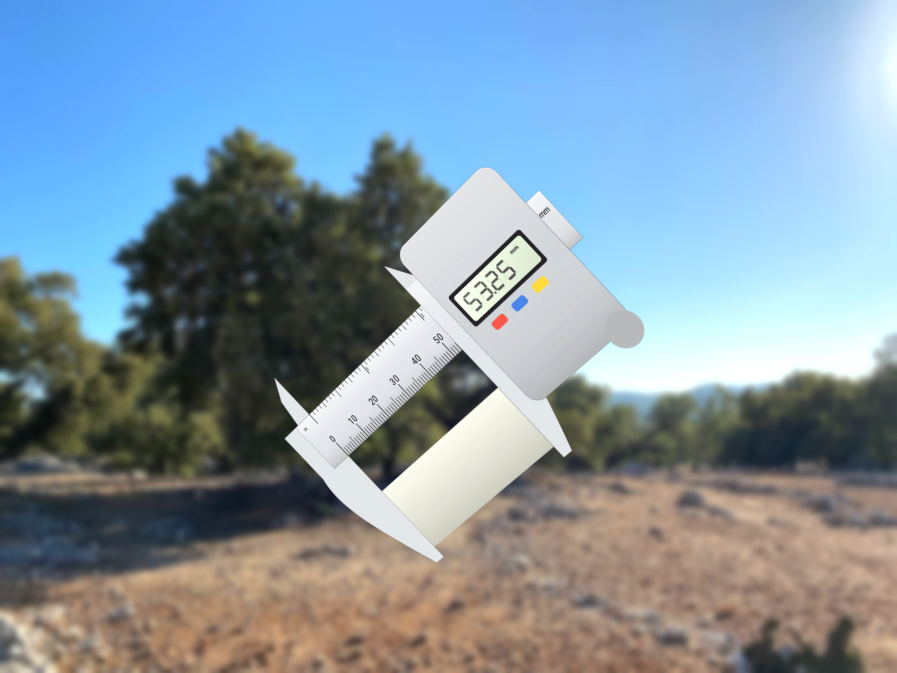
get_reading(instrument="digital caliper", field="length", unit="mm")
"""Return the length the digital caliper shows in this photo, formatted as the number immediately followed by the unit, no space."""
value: 53.25mm
